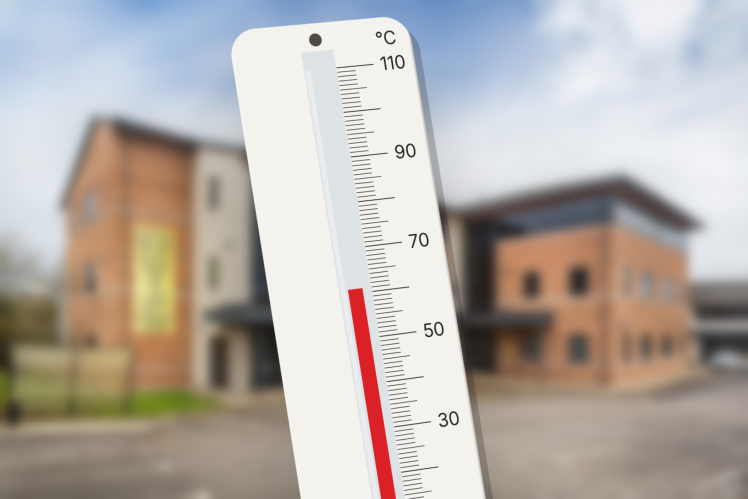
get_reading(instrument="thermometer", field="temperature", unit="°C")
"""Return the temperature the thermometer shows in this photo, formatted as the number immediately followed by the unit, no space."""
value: 61°C
